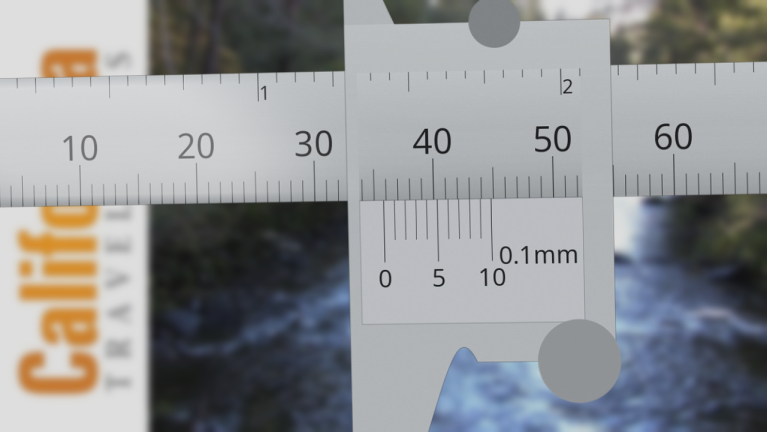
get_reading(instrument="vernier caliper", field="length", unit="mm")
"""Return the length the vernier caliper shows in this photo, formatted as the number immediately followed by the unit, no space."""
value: 35.8mm
